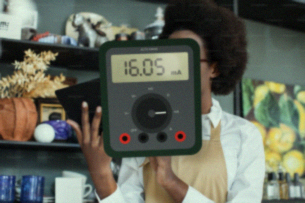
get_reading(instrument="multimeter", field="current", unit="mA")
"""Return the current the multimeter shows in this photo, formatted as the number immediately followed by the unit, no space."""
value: 16.05mA
